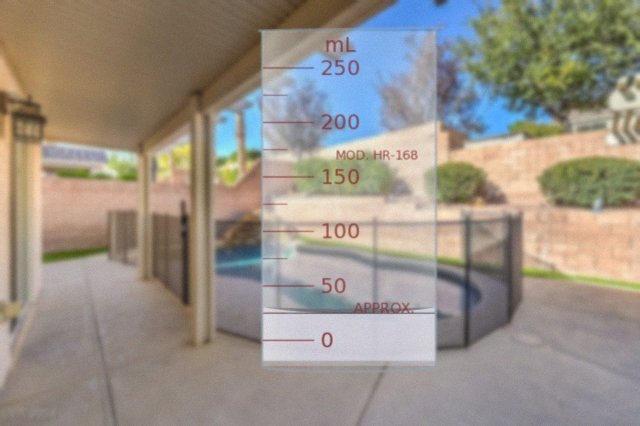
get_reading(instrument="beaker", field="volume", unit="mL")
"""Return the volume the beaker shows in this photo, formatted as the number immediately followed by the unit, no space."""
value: 25mL
